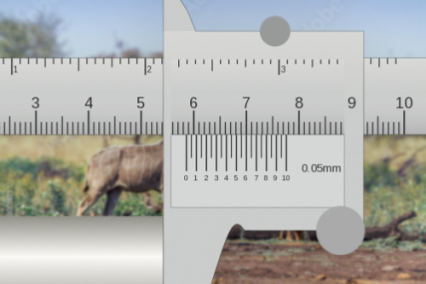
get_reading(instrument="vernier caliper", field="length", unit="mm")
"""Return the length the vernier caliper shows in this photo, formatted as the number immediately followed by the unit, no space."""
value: 58.6mm
